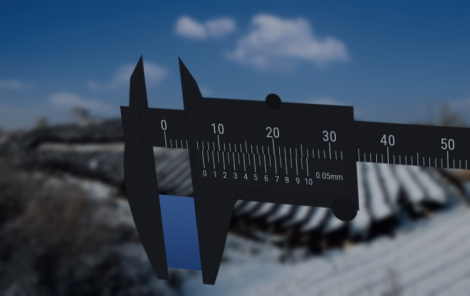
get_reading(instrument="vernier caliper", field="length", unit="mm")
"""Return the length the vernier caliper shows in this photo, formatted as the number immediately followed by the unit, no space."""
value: 6.8mm
